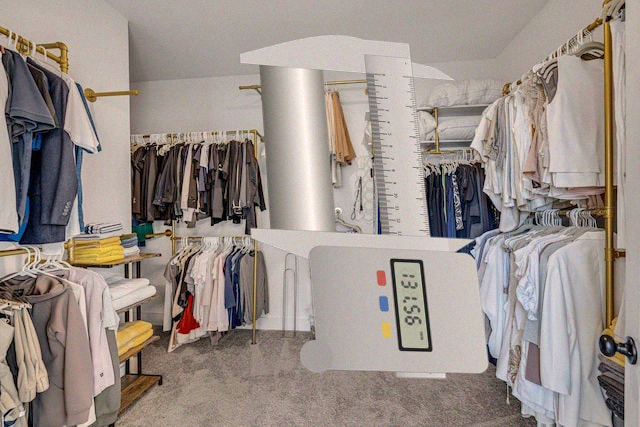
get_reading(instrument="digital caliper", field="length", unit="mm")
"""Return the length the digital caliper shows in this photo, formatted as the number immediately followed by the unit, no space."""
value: 131.56mm
